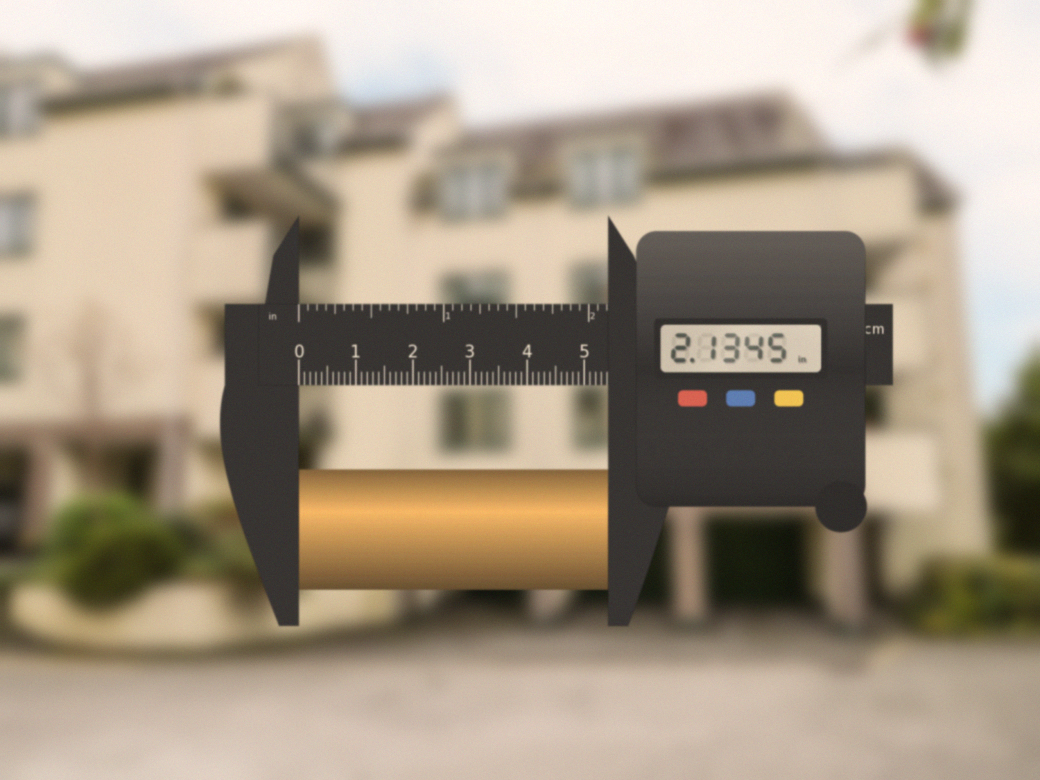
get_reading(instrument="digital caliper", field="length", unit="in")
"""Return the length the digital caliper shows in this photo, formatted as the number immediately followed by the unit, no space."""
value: 2.1345in
